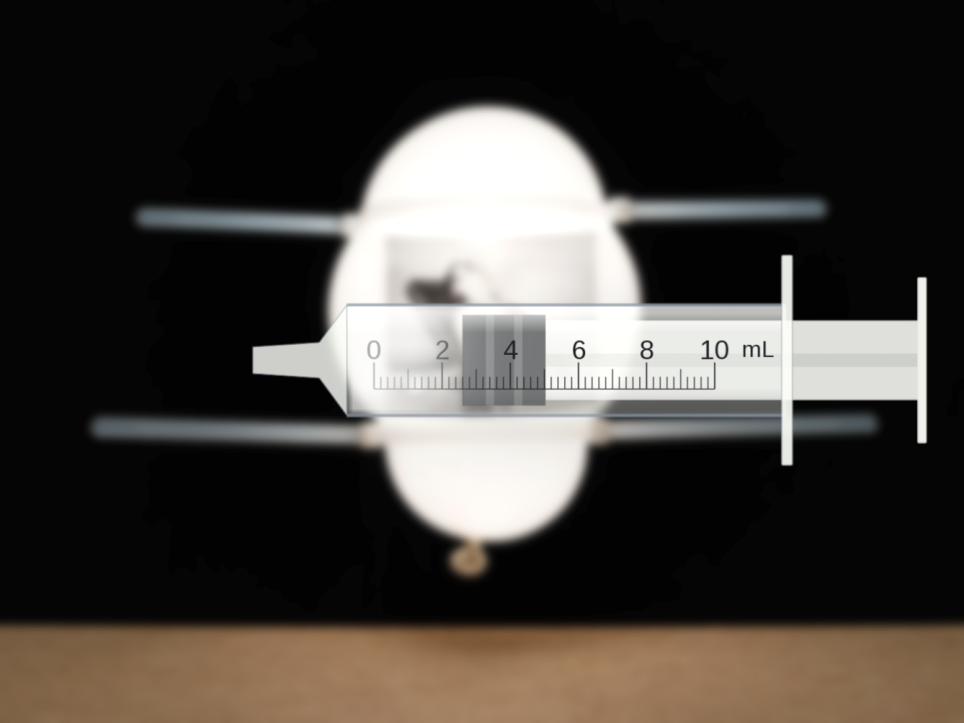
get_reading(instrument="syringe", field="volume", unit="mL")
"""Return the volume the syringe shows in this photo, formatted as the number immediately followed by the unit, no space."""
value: 2.6mL
